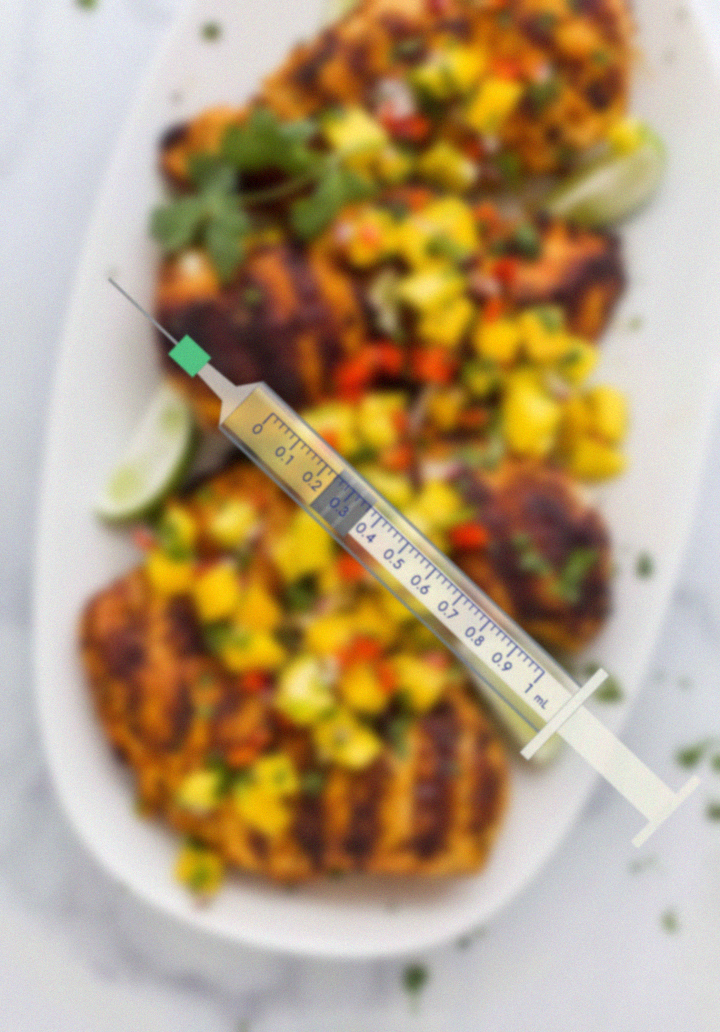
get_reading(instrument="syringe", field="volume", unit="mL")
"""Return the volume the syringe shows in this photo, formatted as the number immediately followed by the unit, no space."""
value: 0.24mL
